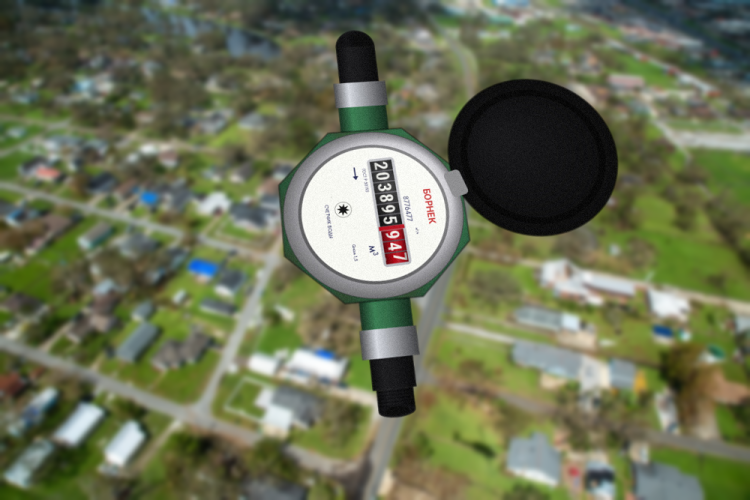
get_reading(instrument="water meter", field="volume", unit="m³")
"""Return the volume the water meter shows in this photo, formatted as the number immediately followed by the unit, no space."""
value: 203895.947m³
